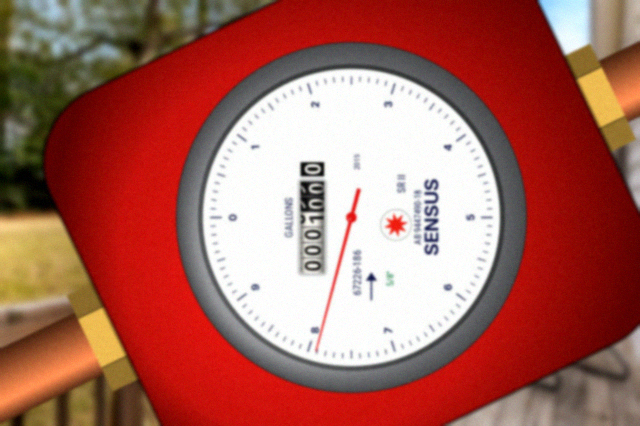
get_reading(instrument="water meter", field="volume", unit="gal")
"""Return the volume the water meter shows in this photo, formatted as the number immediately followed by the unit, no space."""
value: 997.9gal
